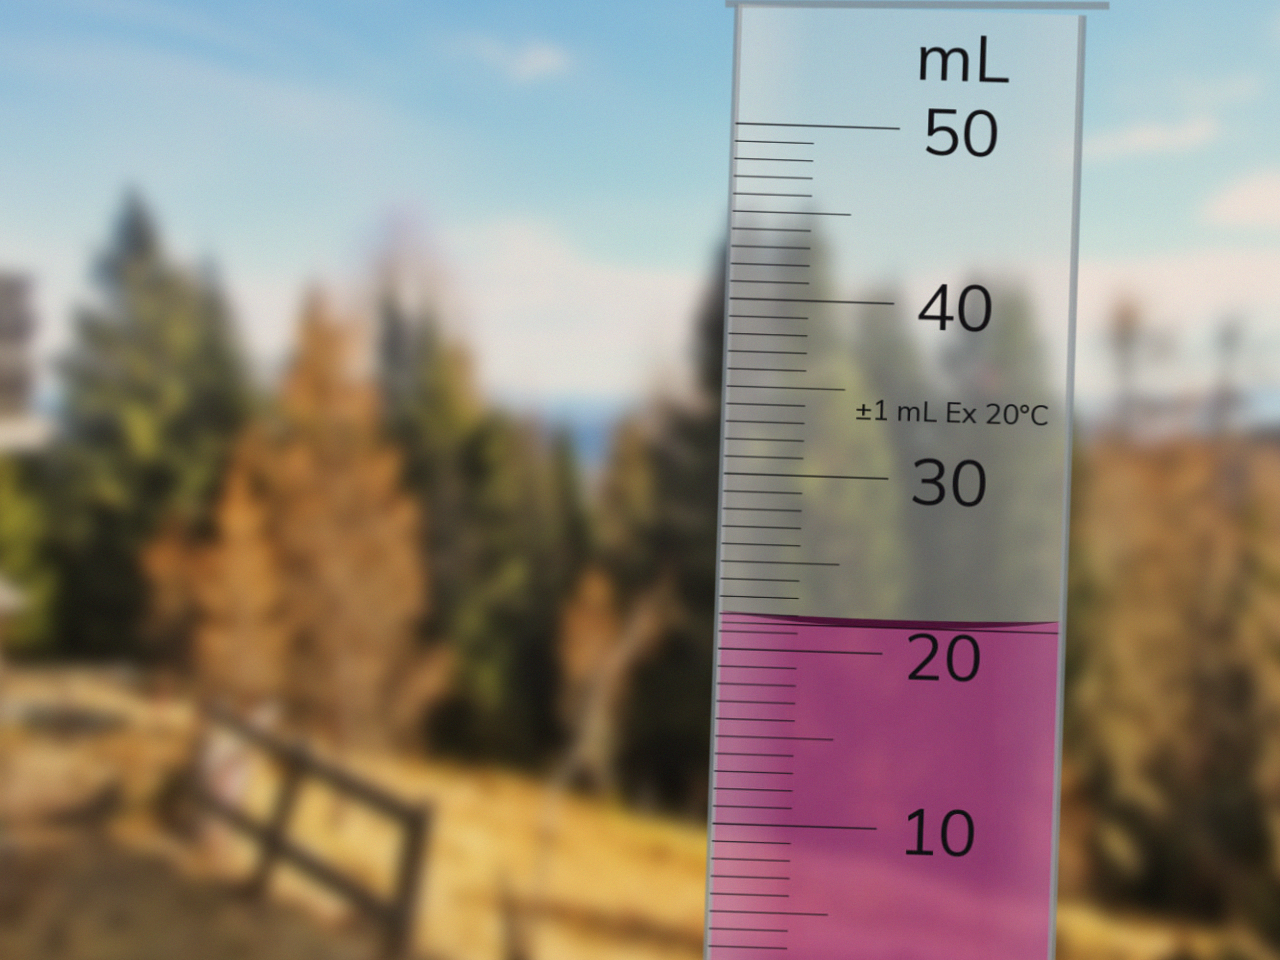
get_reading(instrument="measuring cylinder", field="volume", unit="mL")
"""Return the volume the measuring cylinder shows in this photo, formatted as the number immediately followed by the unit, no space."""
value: 21.5mL
